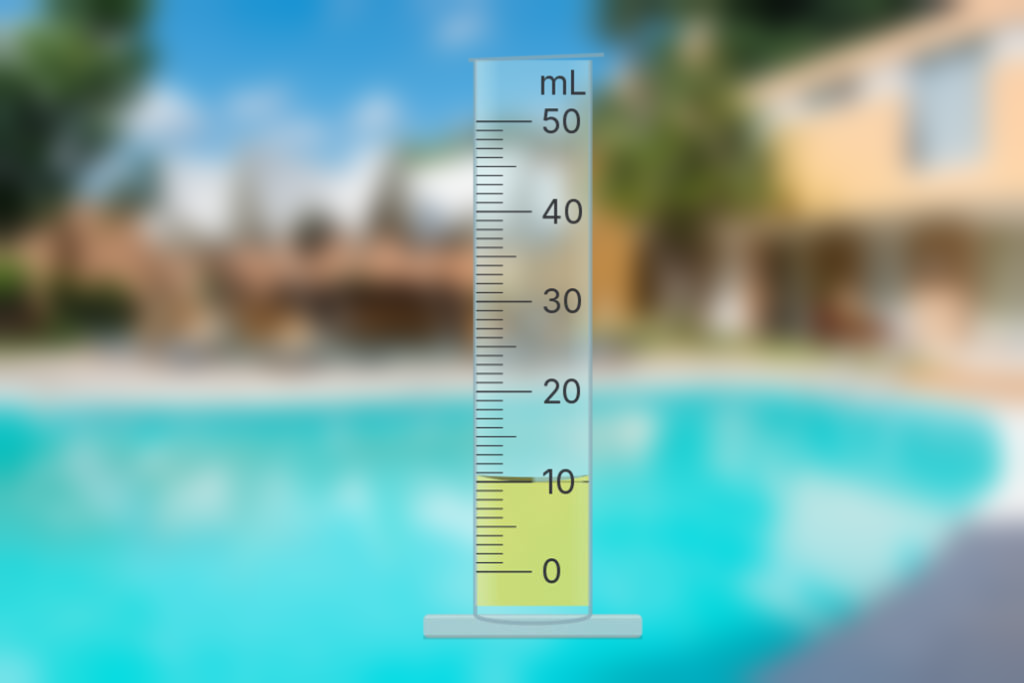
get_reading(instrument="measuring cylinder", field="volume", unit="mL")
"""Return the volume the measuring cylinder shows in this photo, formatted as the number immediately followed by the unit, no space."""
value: 10mL
